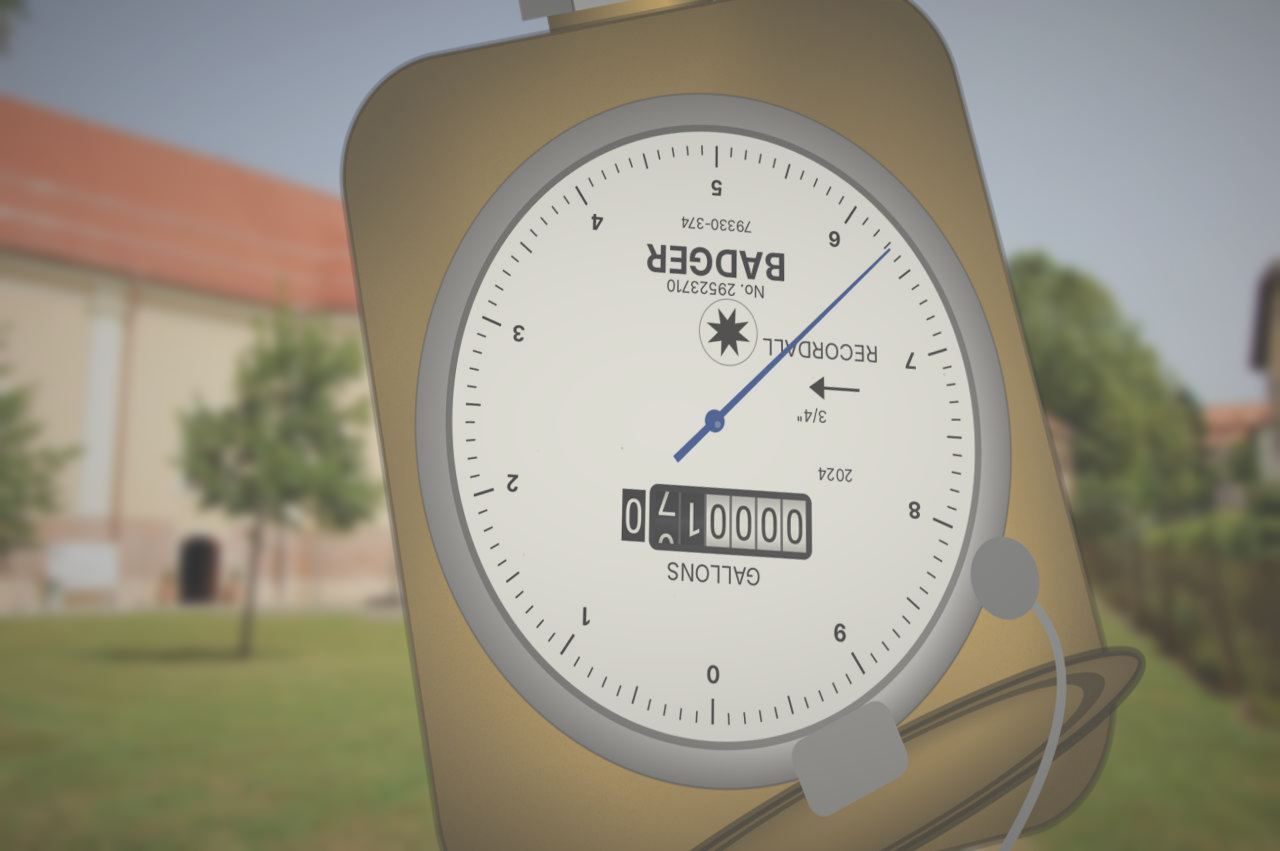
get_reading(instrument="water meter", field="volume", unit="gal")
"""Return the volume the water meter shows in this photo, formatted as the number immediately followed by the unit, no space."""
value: 166.3gal
